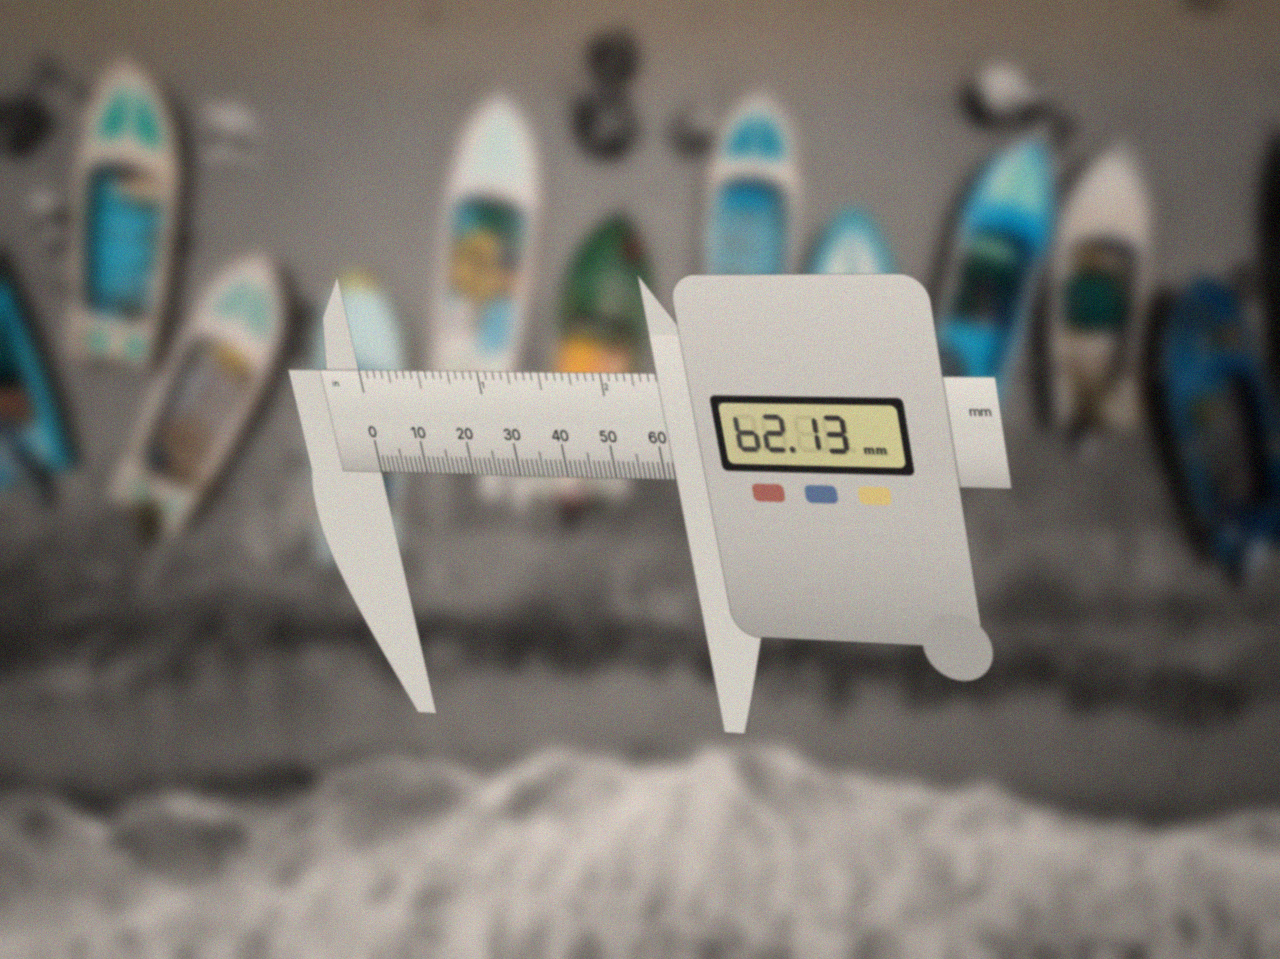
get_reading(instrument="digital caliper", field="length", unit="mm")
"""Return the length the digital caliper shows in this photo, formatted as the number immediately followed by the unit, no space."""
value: 62.13mm
